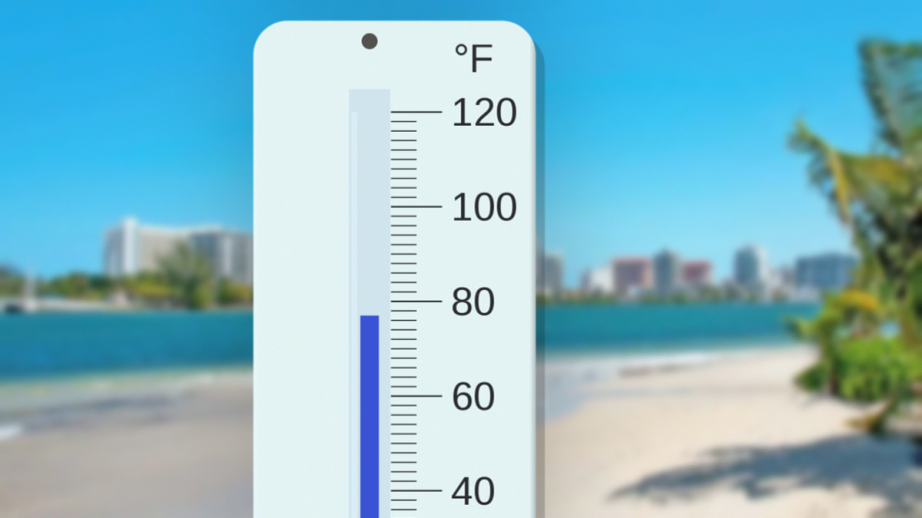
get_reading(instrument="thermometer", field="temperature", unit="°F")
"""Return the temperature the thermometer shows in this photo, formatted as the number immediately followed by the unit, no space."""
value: 77°F
